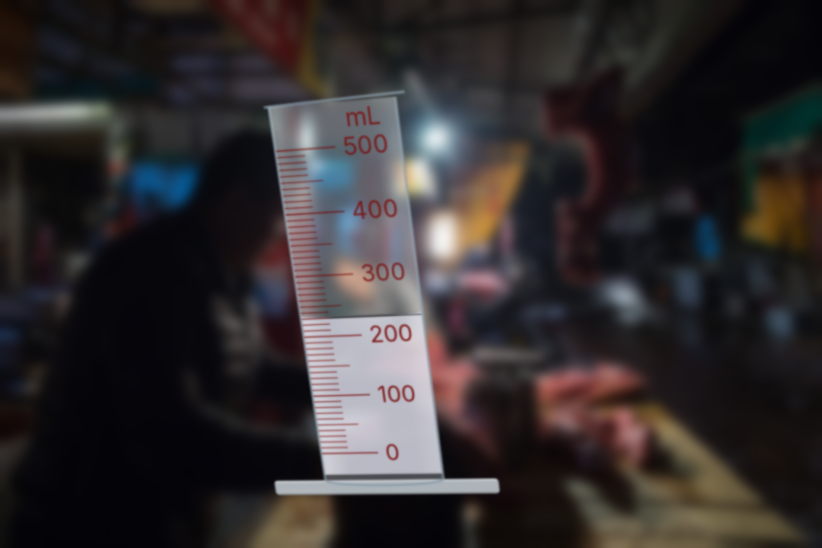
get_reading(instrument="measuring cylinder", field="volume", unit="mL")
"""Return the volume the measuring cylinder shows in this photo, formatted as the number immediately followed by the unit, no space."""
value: 230mL
